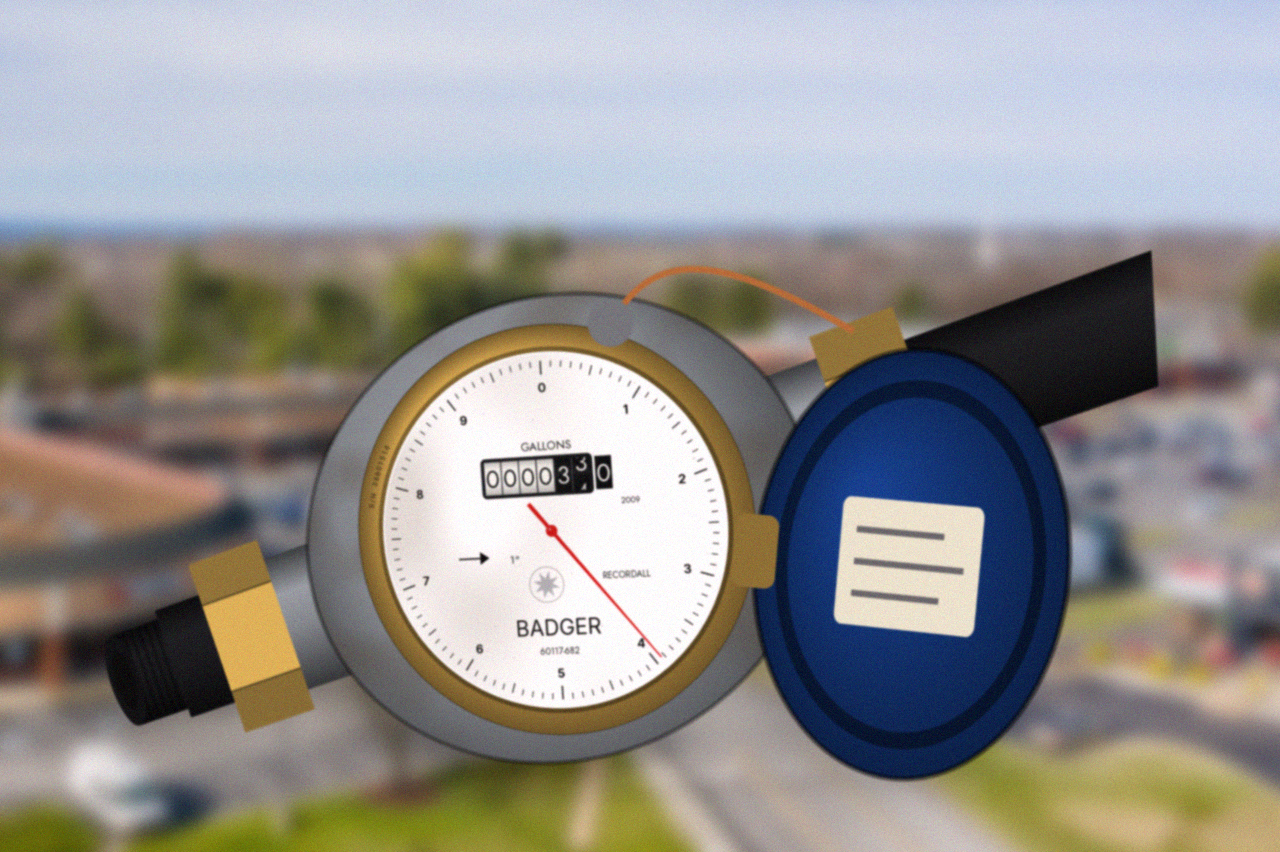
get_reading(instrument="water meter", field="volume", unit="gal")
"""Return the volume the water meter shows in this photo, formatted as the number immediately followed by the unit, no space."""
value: 333.9gal
